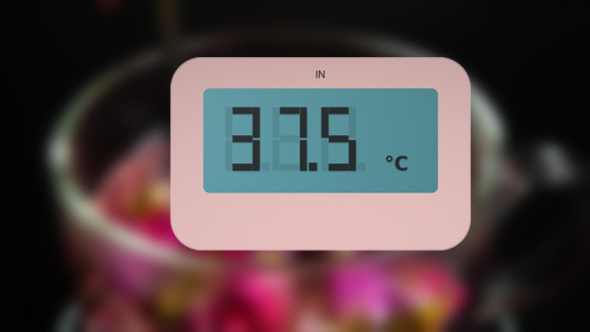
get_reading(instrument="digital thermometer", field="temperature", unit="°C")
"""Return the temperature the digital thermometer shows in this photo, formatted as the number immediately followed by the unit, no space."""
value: 37.5°C
